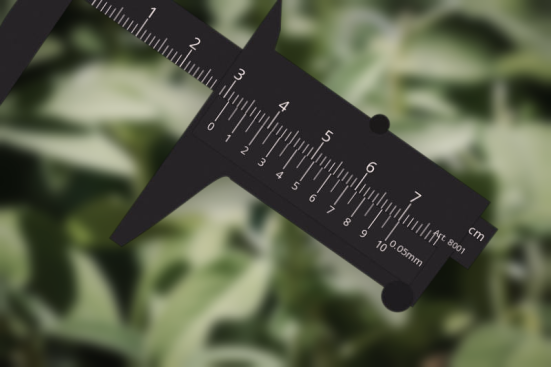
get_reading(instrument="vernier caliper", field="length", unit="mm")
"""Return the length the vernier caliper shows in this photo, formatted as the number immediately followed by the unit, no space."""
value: 31.2mm
